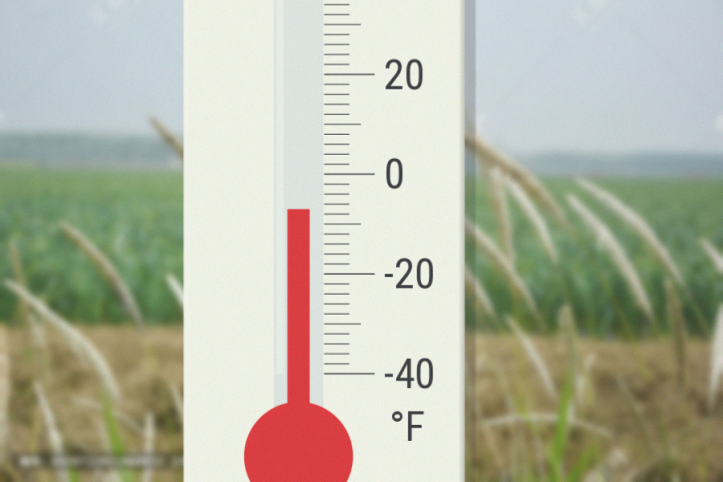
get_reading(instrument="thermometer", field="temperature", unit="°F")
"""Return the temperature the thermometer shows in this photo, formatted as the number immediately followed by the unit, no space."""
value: -7°F
